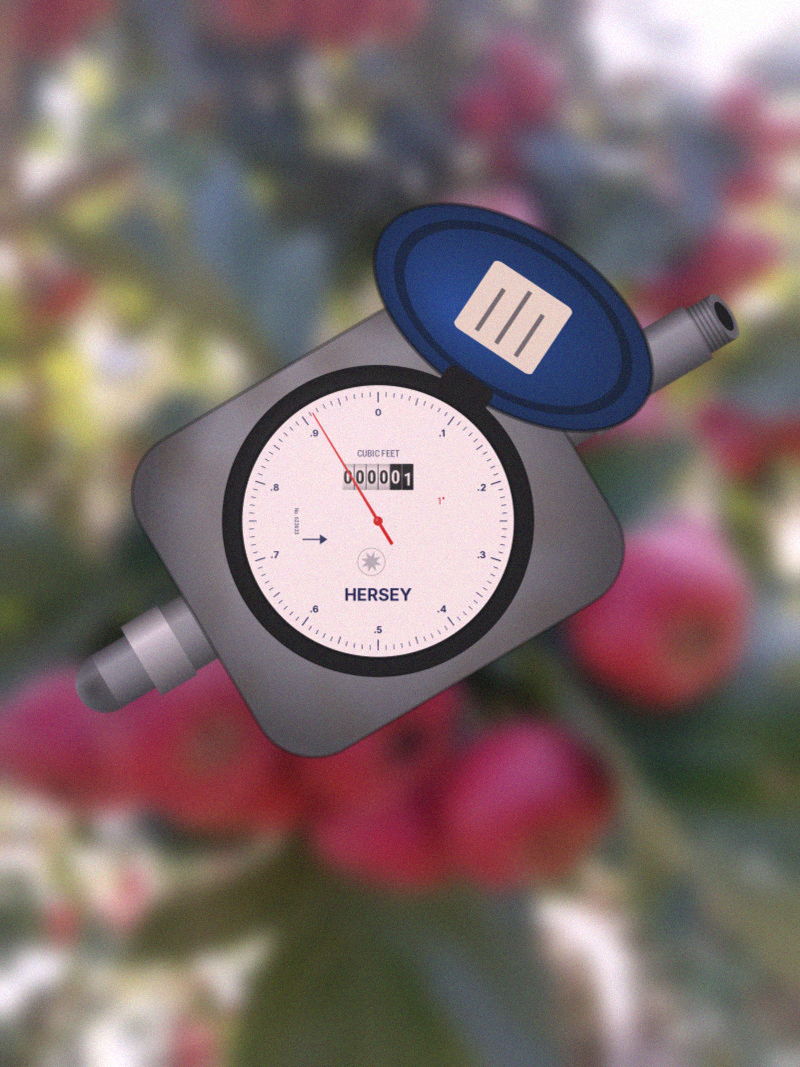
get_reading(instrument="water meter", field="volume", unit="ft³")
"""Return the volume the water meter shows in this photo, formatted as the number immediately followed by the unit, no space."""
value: 0.91ft³
